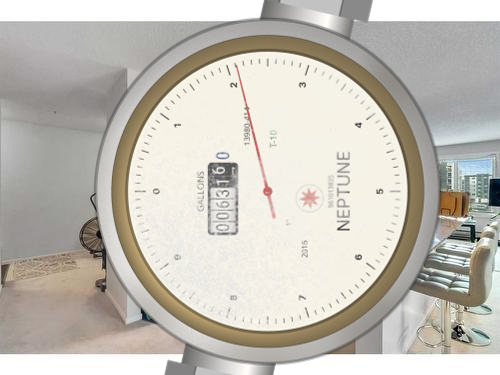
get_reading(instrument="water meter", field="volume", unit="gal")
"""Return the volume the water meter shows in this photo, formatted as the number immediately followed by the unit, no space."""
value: 63162.1gal
